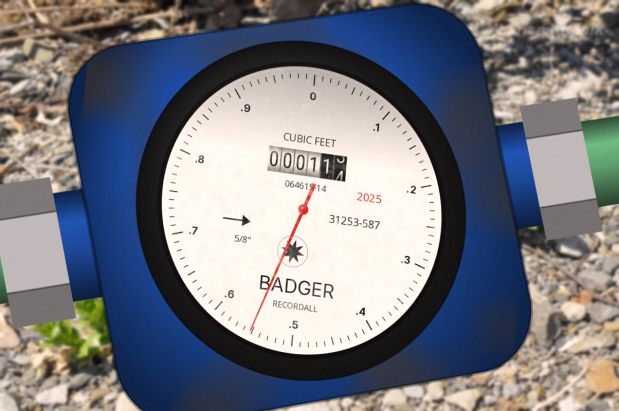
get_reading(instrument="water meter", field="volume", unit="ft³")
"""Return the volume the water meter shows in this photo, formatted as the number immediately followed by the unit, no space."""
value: 113.55ft³
